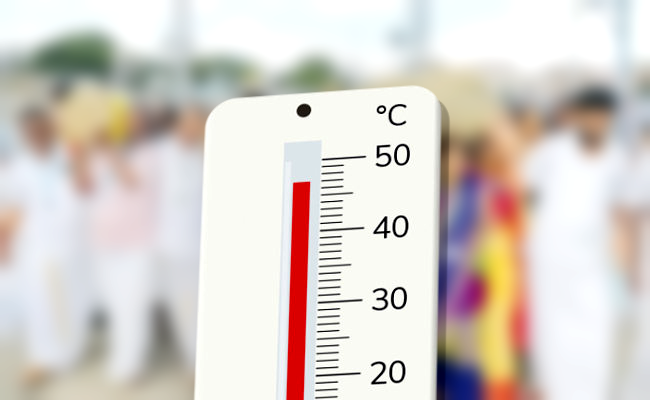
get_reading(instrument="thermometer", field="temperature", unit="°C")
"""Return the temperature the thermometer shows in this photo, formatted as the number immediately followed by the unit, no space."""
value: 47°C
